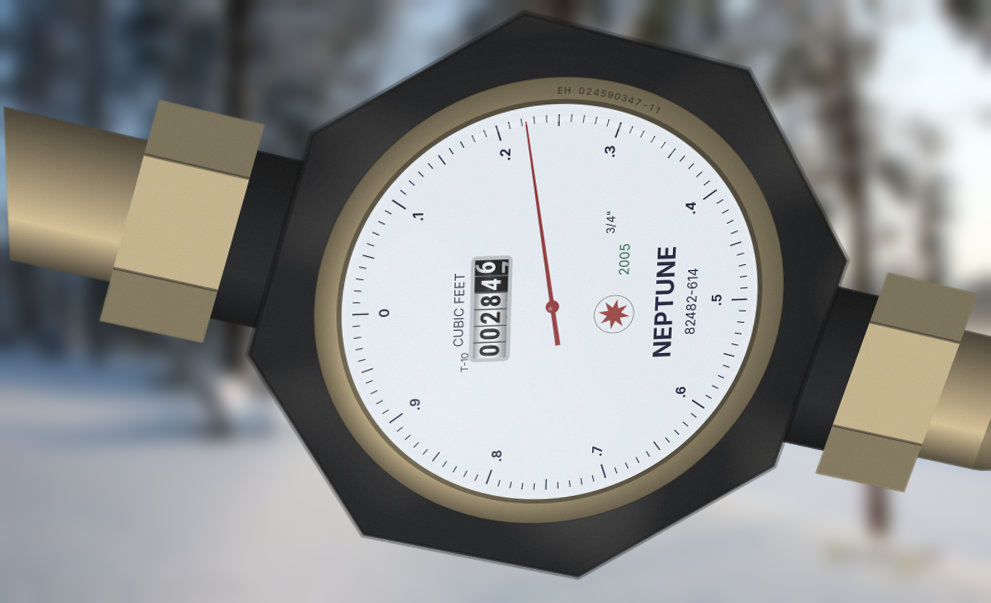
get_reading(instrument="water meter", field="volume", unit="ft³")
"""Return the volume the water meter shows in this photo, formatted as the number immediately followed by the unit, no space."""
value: 2846.22ft³
